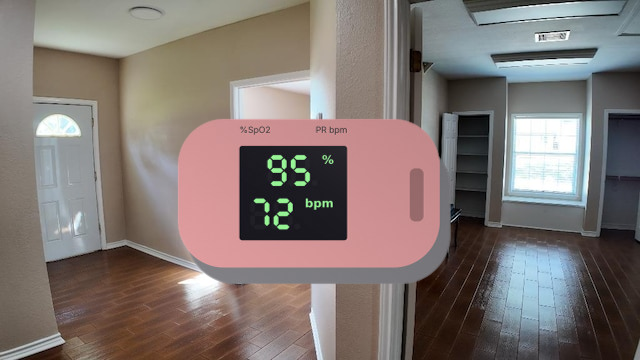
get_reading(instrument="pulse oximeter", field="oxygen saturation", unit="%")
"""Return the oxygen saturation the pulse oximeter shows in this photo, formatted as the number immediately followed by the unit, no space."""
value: 95%
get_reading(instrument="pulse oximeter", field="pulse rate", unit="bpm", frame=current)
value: 72bpm
